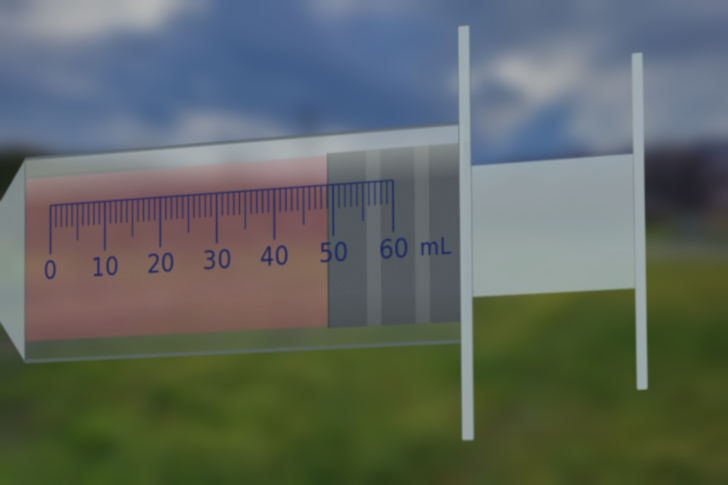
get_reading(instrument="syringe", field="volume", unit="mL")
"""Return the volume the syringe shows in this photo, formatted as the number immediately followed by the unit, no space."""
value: 49mL
